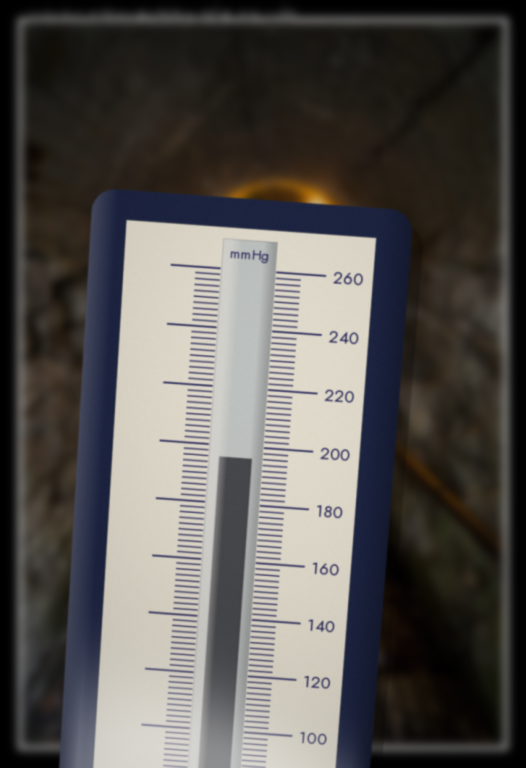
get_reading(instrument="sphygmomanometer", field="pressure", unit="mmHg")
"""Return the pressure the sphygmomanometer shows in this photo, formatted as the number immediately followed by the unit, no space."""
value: 196mmHg
